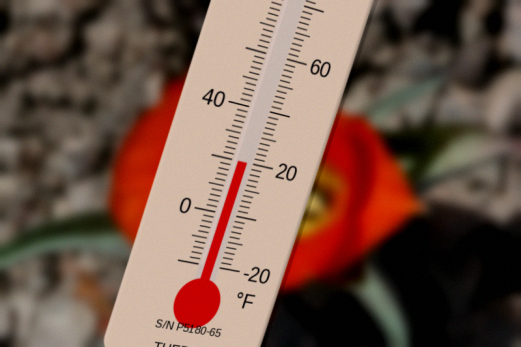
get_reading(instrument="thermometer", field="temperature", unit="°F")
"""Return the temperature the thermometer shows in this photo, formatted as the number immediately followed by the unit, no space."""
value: 20°F
